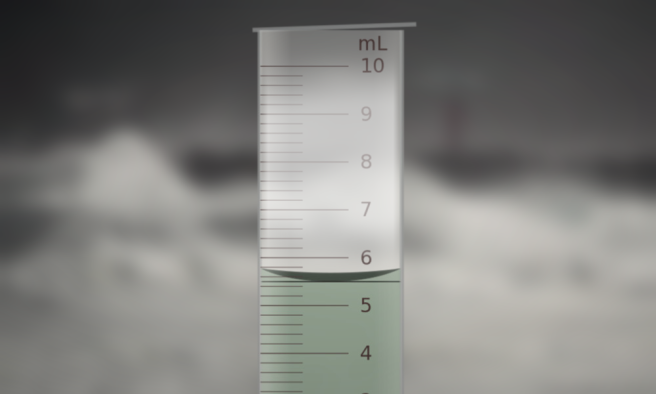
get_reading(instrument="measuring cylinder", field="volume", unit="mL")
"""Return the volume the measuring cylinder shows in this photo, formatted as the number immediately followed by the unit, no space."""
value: 5.5mL
